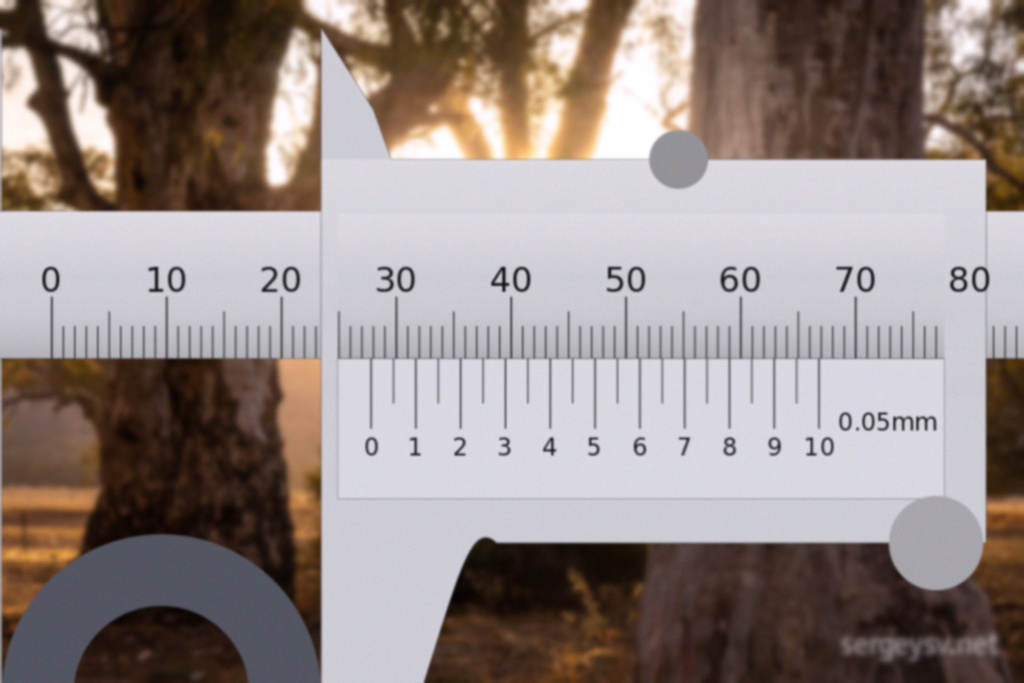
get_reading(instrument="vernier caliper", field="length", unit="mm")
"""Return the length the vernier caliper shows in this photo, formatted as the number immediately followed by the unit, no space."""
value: 27.8mm
